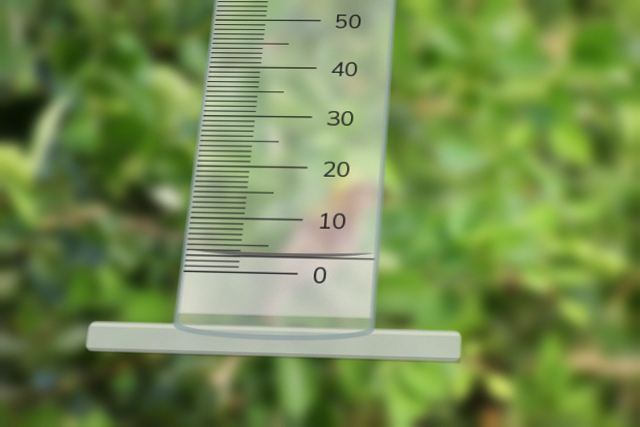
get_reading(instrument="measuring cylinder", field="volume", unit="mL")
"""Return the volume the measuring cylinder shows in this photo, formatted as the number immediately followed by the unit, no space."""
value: 3mL
